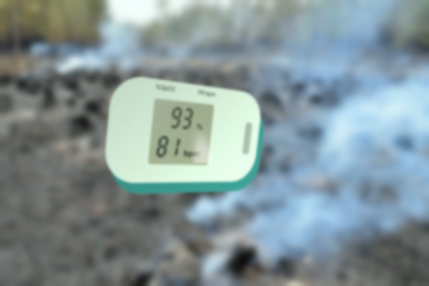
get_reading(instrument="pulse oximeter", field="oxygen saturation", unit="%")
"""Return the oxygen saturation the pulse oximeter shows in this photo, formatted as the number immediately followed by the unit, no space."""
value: 93%
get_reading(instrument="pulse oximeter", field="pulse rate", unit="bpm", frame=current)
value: 81bpm
